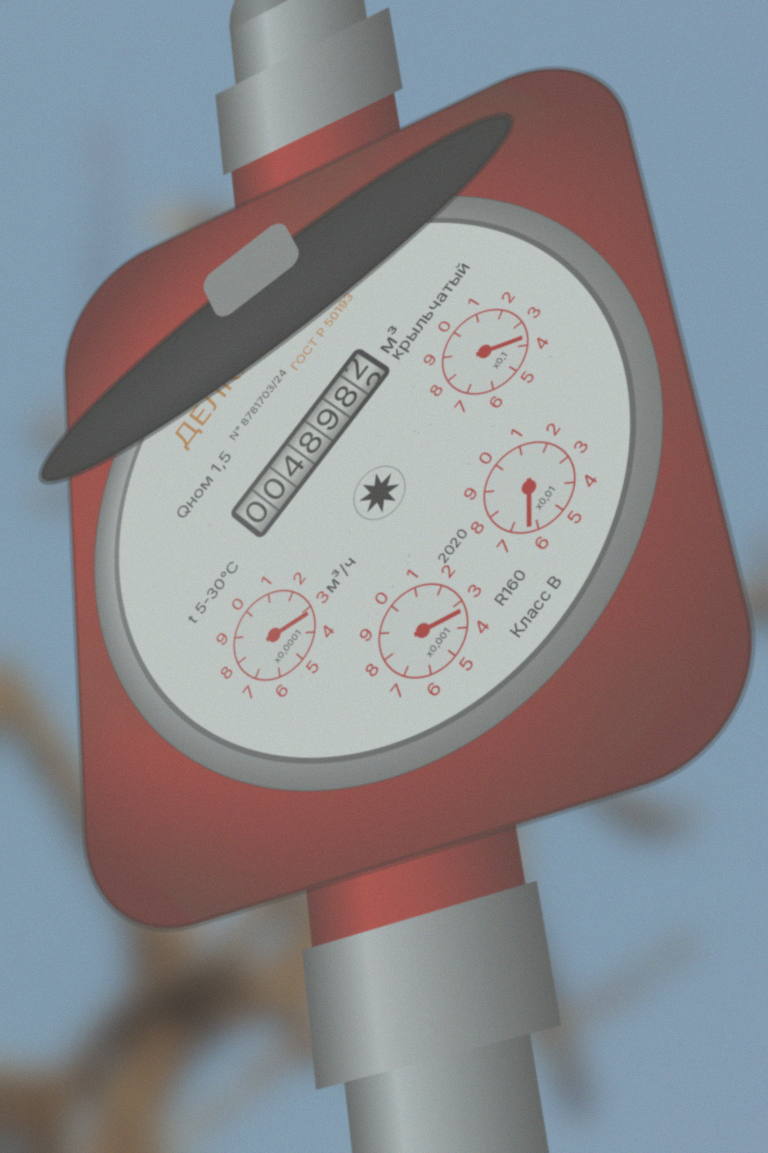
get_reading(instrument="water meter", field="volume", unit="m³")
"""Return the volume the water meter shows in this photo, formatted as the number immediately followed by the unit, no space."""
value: 48982.3633m³
